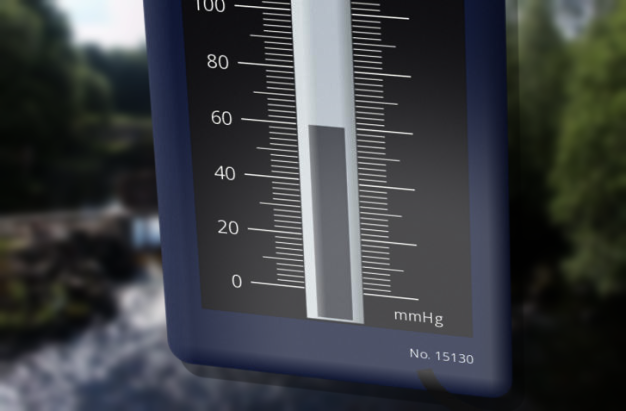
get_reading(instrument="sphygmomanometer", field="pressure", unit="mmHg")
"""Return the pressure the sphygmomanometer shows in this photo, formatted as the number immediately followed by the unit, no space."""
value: 60mmHg
